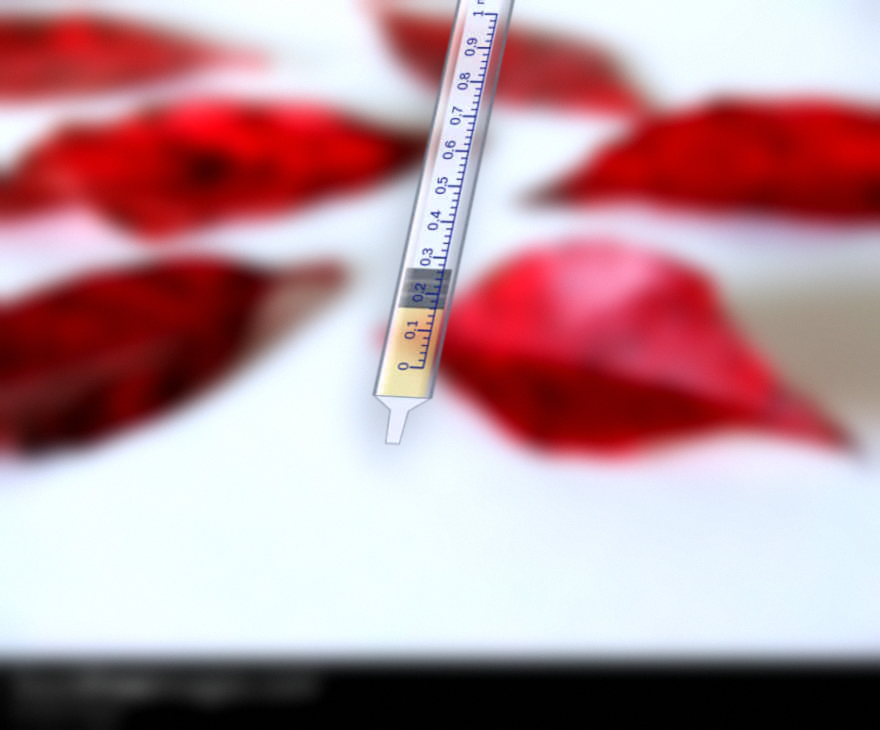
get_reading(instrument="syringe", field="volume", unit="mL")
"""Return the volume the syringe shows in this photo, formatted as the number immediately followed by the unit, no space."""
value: 0.16mL
